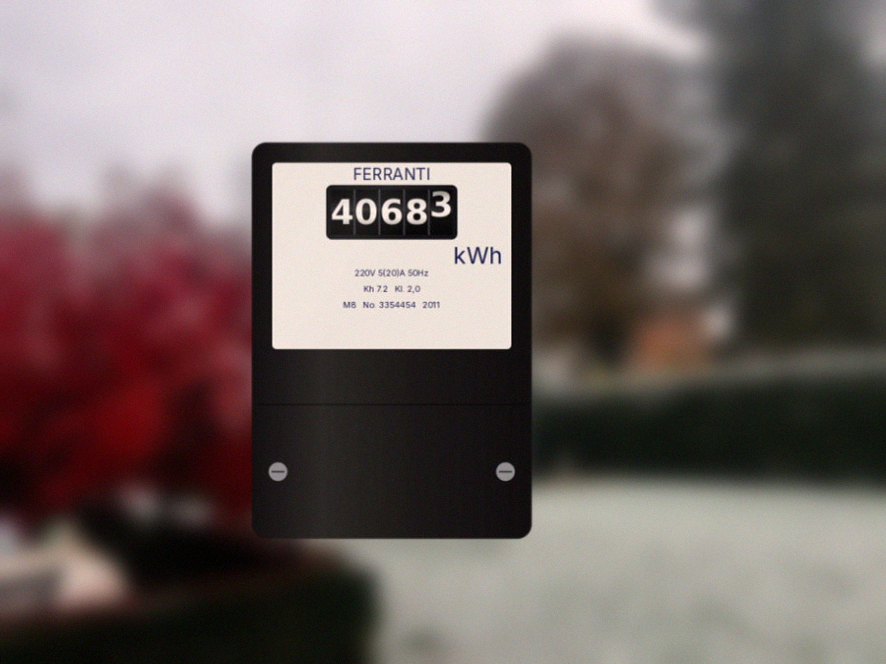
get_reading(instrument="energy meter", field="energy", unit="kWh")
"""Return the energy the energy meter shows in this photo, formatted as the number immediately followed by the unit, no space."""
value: 40683kWh
